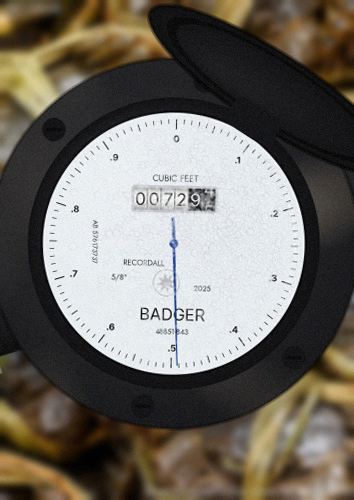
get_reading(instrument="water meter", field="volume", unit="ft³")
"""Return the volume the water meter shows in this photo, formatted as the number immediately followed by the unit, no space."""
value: 7294.49ft³
